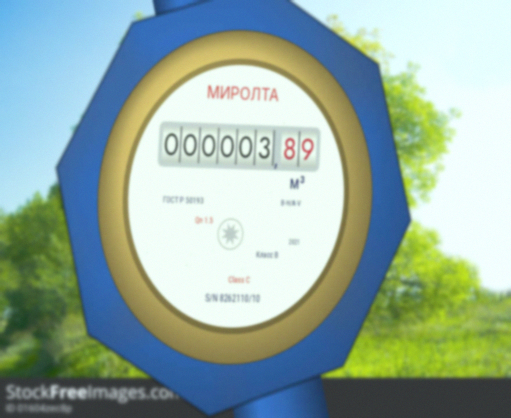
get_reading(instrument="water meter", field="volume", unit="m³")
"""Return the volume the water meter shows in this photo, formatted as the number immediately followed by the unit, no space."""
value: 3.89m³
